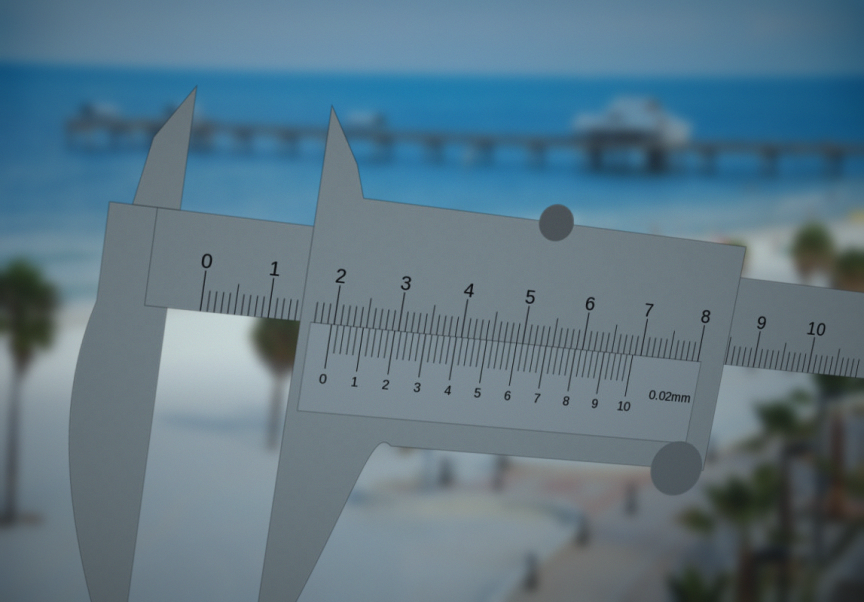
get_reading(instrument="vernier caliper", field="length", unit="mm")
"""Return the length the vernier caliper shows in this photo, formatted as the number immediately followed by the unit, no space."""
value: 19.6mm
